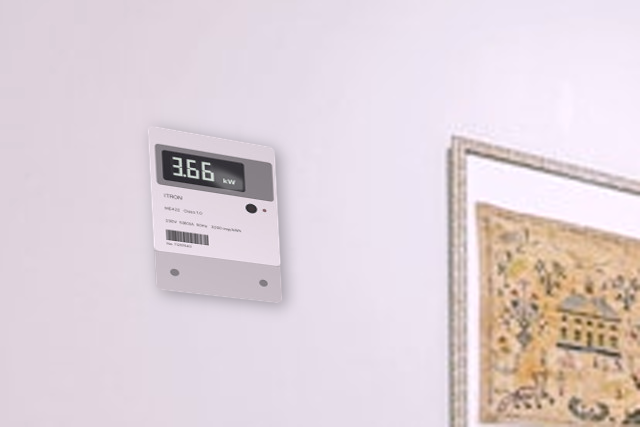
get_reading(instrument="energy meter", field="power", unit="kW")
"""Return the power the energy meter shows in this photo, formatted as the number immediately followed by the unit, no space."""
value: 3.66kW
